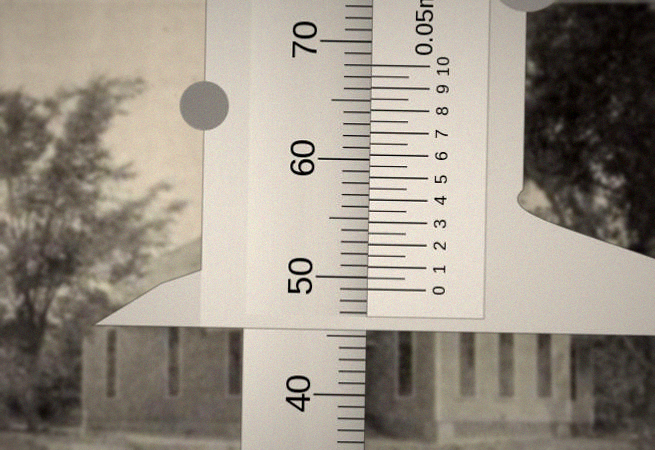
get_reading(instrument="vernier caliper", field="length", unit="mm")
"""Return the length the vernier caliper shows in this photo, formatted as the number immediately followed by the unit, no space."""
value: 49.0mm
